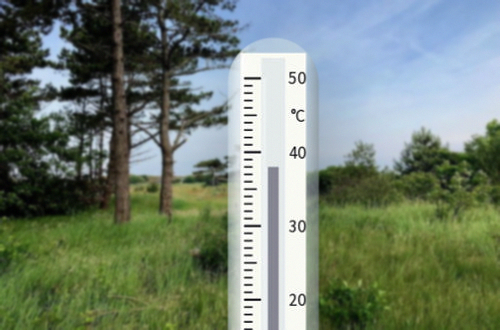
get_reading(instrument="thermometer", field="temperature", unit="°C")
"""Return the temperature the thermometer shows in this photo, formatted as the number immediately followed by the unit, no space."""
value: 38°C
